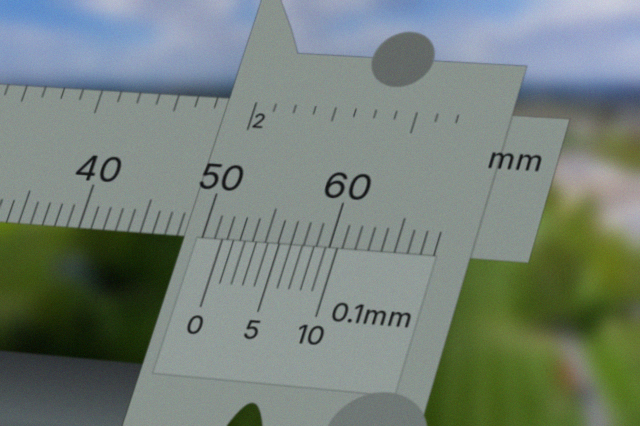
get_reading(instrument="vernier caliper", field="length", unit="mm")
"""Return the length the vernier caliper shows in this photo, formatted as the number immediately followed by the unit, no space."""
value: 51.6mm
